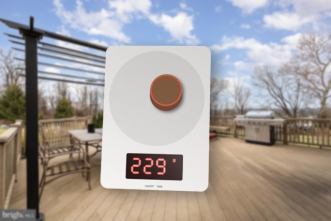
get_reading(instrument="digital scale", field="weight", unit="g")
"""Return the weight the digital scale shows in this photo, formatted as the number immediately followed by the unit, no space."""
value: 229g
